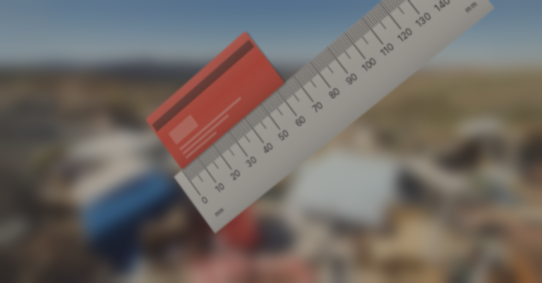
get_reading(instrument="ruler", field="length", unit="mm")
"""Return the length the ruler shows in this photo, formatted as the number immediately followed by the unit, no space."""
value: 65mm
